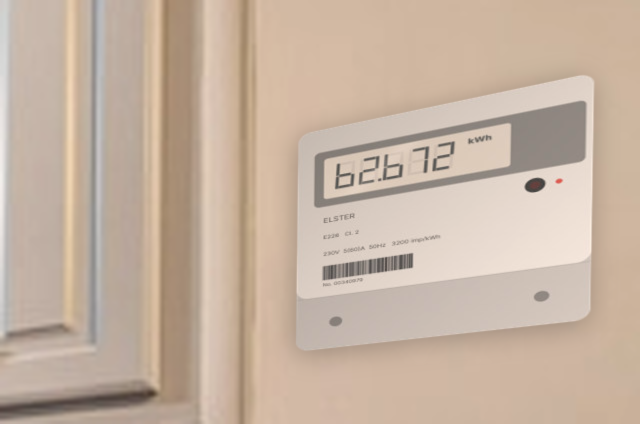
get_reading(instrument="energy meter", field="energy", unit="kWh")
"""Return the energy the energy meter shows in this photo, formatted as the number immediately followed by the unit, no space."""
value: 62.672kWh
